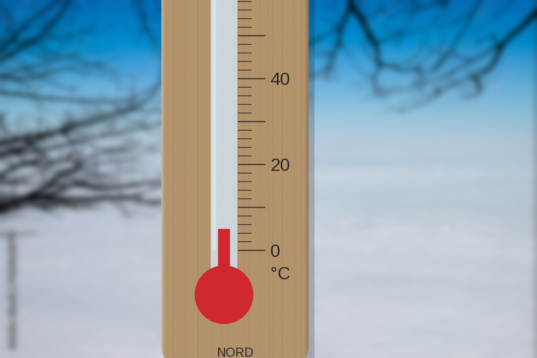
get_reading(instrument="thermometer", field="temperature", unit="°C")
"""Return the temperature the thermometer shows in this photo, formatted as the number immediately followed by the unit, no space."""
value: 5°C
